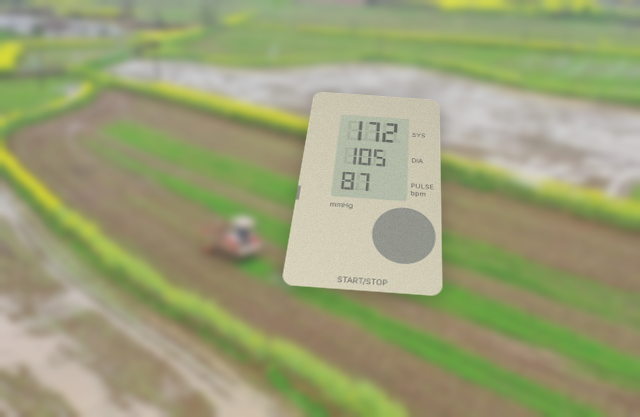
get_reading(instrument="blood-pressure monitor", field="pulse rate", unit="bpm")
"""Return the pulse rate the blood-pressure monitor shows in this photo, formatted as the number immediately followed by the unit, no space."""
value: 87bpm
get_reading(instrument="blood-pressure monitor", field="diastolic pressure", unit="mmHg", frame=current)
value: 105mmHg
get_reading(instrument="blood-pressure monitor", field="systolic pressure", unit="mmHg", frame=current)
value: 172mmHg
